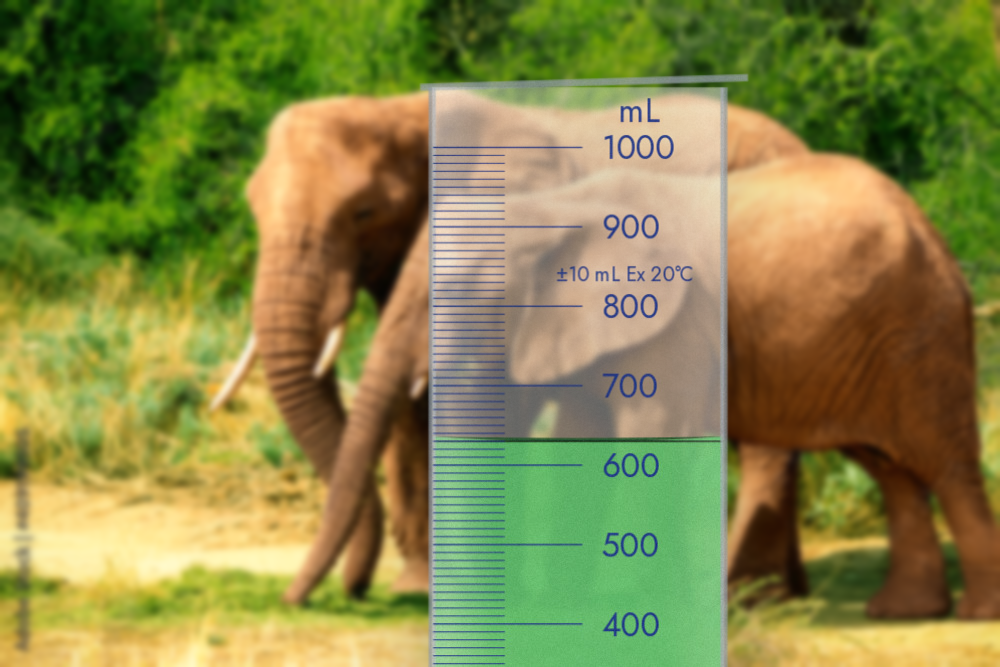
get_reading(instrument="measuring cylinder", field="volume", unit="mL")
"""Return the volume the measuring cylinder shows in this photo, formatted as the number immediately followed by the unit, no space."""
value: 630mL
